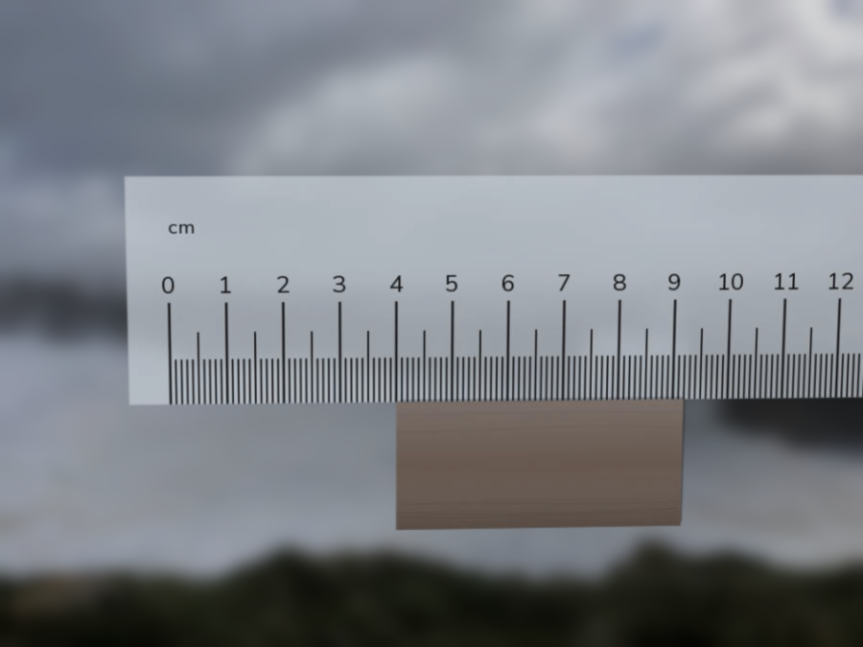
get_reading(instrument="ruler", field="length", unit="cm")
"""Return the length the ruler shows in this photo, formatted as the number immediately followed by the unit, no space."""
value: 5.2cm
